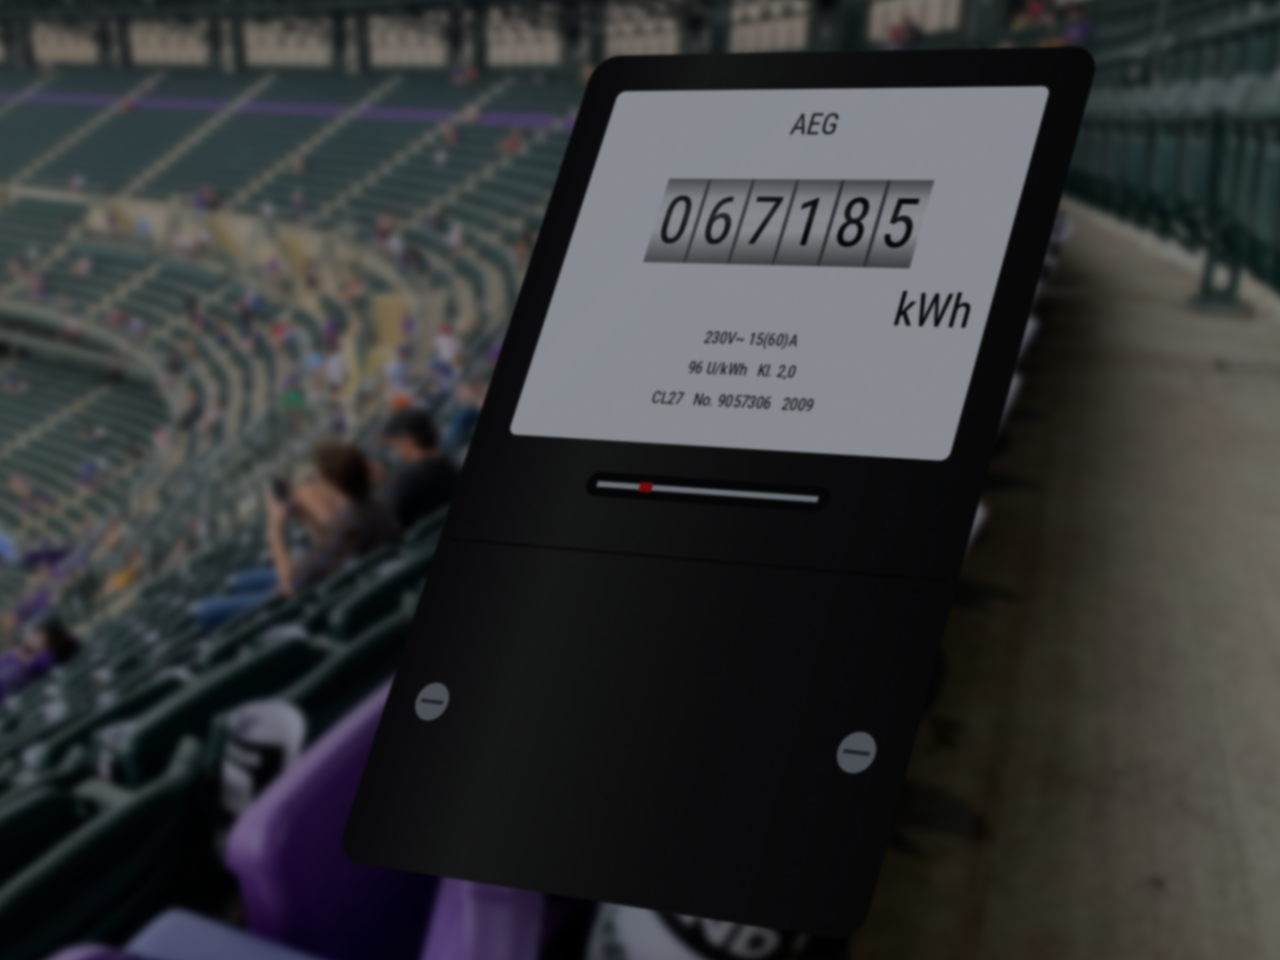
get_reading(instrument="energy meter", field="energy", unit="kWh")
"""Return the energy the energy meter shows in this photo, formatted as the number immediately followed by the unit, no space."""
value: 67185kWh
